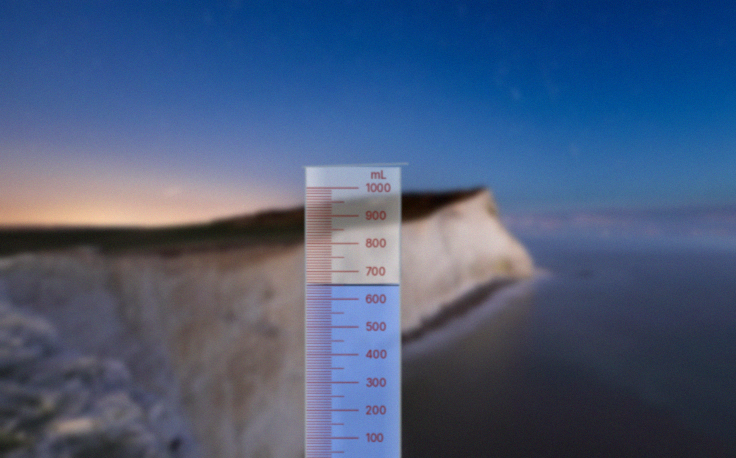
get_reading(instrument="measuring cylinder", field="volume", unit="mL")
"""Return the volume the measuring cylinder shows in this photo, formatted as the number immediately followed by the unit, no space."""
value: 650mL
